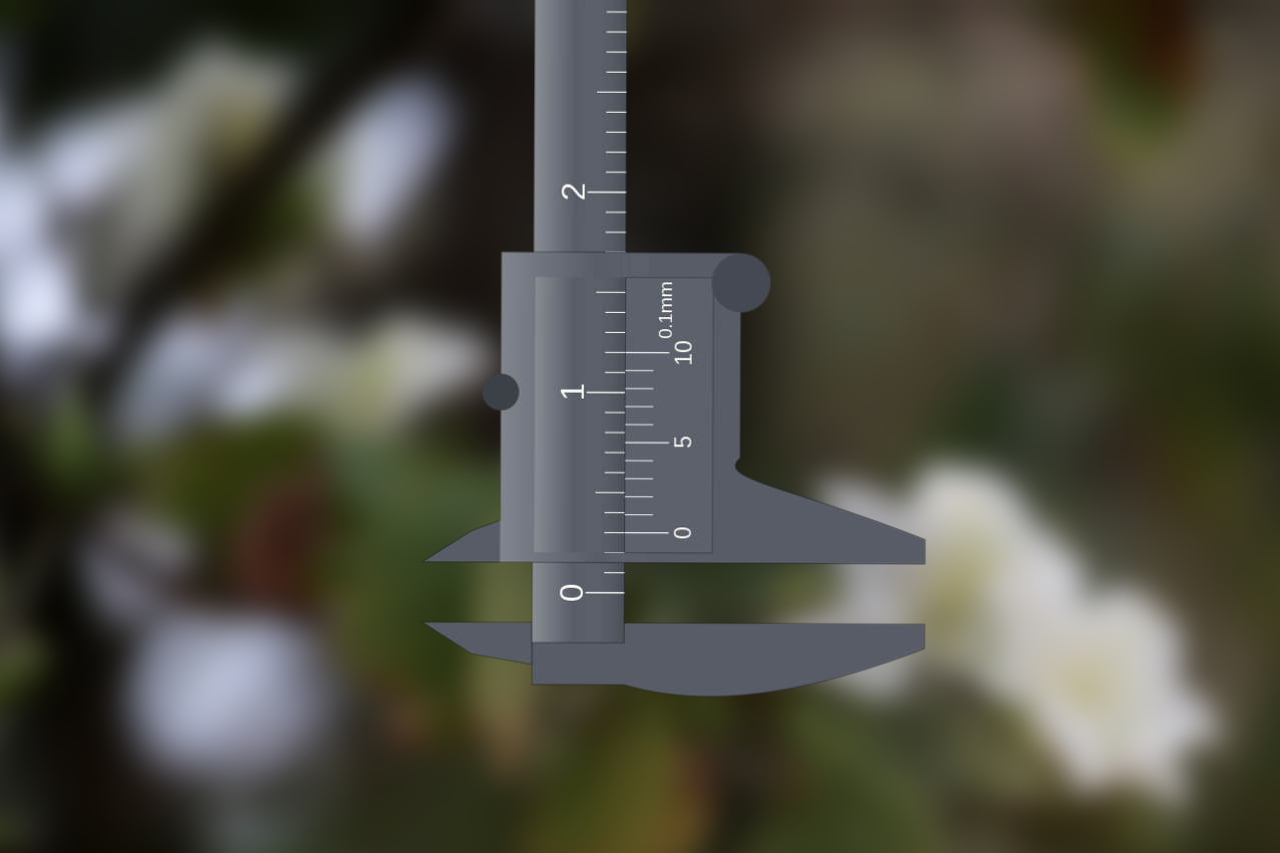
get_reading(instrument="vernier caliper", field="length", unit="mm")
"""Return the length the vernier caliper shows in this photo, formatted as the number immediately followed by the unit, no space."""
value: 3.0mm
